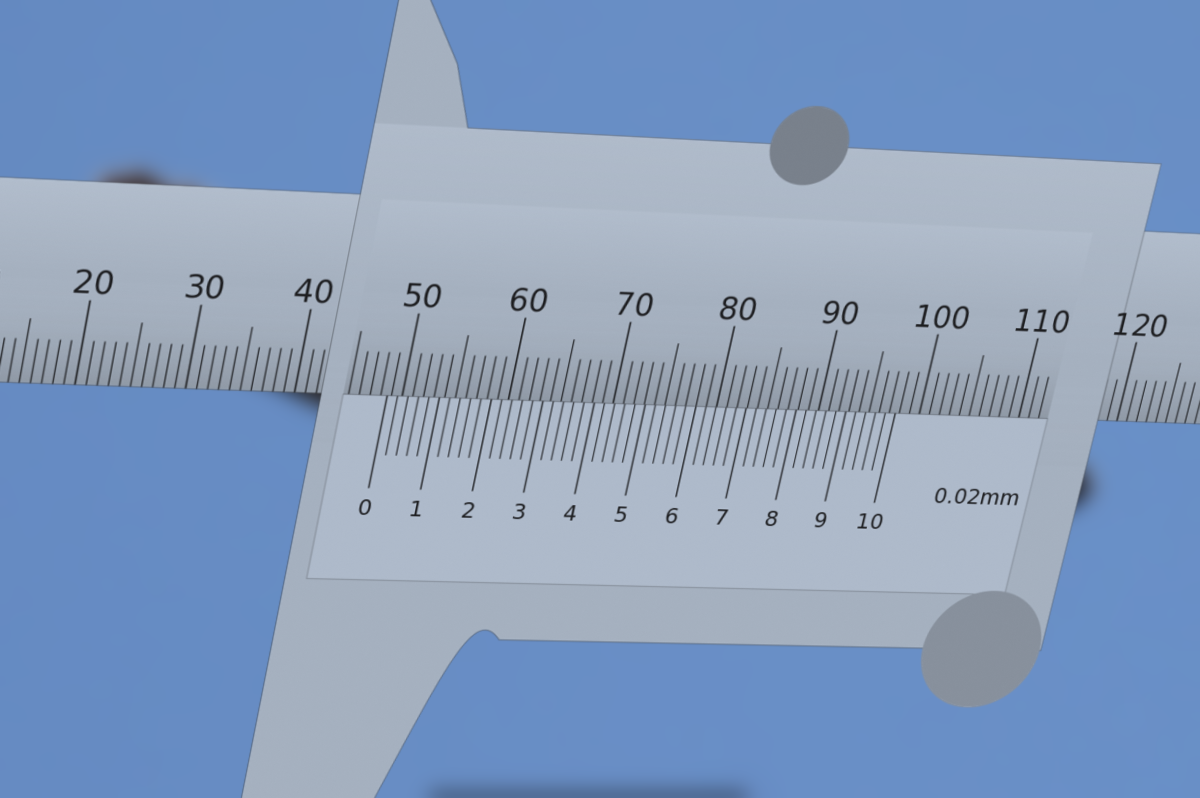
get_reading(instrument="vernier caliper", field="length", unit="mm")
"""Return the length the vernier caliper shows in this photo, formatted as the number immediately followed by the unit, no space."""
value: 48.6mm
